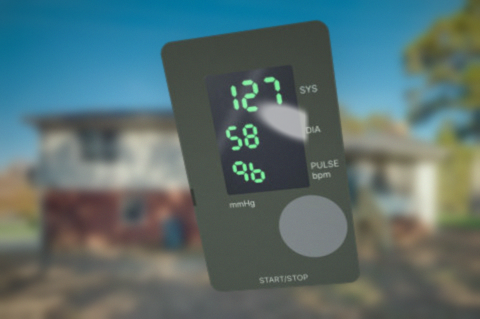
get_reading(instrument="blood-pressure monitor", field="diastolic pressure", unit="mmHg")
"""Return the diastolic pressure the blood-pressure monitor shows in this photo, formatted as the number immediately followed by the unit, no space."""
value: 58mmHg
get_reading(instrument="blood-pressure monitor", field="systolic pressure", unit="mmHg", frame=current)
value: 127mmHg
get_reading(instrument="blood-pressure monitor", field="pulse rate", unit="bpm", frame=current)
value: 96bpm
